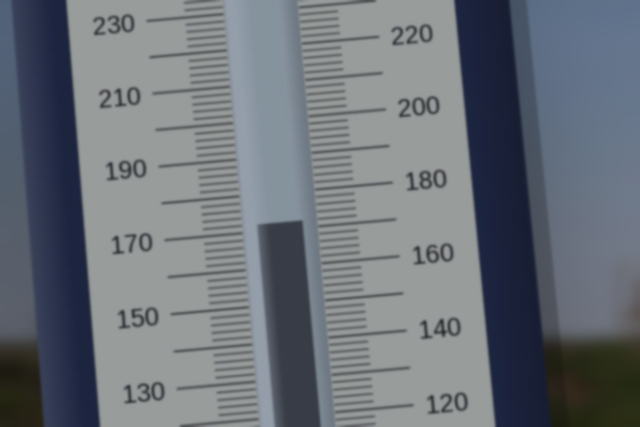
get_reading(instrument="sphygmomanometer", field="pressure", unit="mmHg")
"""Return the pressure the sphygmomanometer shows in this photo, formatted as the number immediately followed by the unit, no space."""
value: 172mmHg
